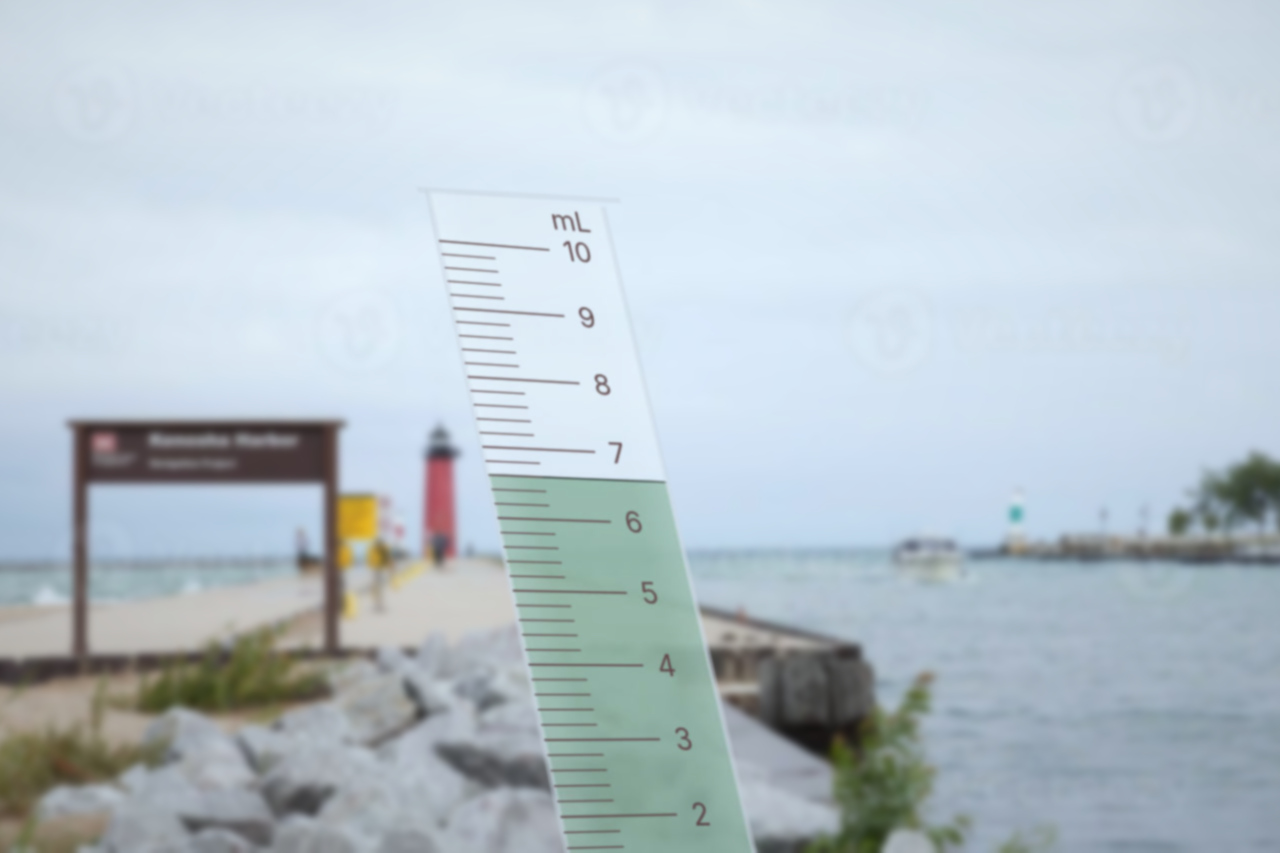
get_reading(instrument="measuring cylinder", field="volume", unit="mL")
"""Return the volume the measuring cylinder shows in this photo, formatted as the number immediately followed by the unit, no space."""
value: 6.6mL
